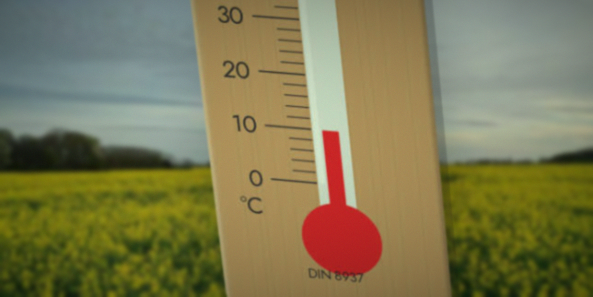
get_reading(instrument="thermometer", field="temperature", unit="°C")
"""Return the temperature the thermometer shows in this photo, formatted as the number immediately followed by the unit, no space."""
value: 10°C
